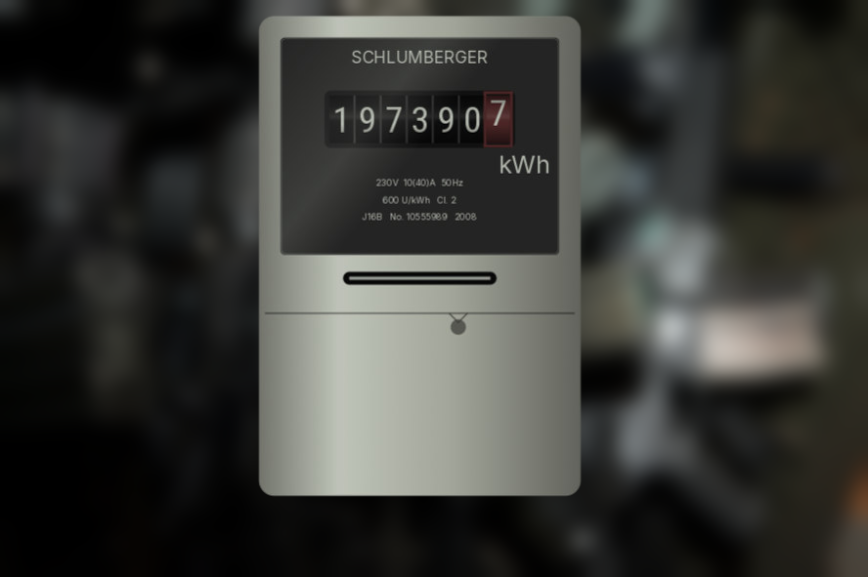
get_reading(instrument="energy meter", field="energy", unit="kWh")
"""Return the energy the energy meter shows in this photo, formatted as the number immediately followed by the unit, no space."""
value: 197390.7kWh
